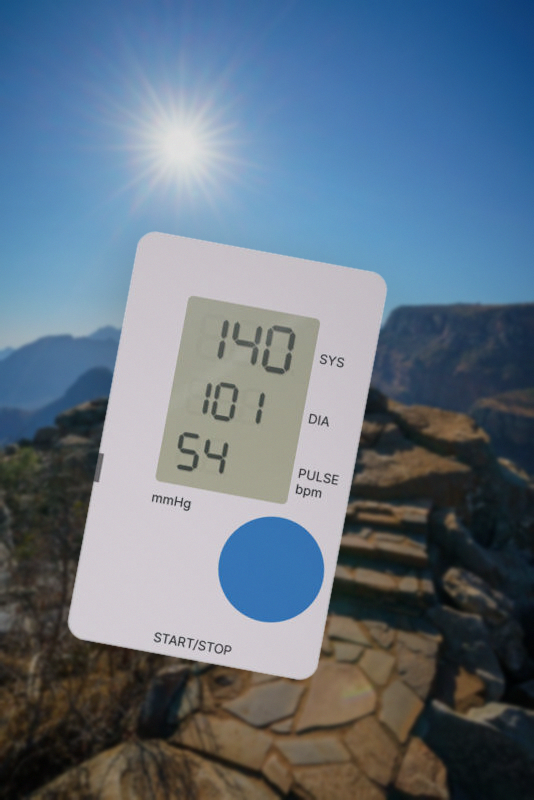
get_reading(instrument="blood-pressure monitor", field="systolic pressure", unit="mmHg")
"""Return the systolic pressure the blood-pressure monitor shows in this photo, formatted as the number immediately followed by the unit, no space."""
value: 140mmHg
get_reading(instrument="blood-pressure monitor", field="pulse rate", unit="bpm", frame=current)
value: 54bpm
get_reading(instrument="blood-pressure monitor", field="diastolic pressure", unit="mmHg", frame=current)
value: 101mmHg
